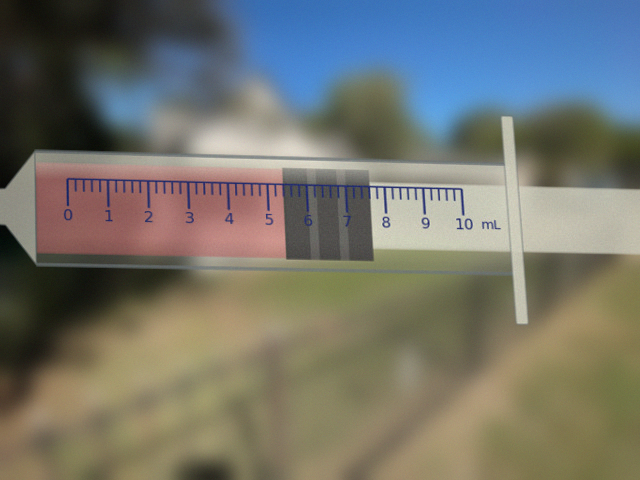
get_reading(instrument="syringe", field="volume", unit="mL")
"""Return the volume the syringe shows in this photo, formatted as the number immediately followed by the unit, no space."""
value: 5.4mL
